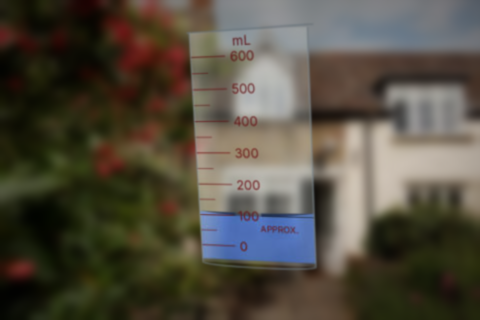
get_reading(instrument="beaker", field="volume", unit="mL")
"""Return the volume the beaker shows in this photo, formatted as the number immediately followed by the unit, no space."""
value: 100mL
